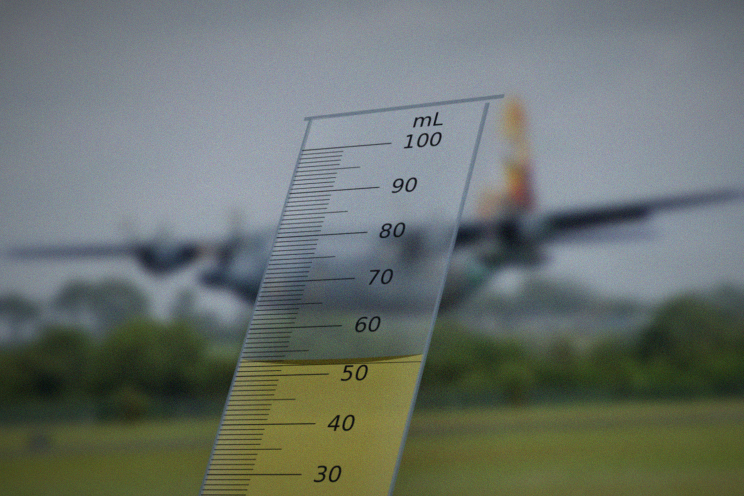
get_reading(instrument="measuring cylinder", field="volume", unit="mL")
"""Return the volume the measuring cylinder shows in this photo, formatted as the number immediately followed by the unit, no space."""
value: 52mL
